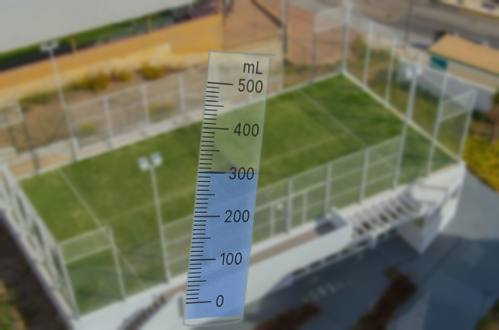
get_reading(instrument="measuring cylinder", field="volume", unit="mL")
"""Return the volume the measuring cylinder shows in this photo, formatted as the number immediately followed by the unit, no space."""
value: 300mL
